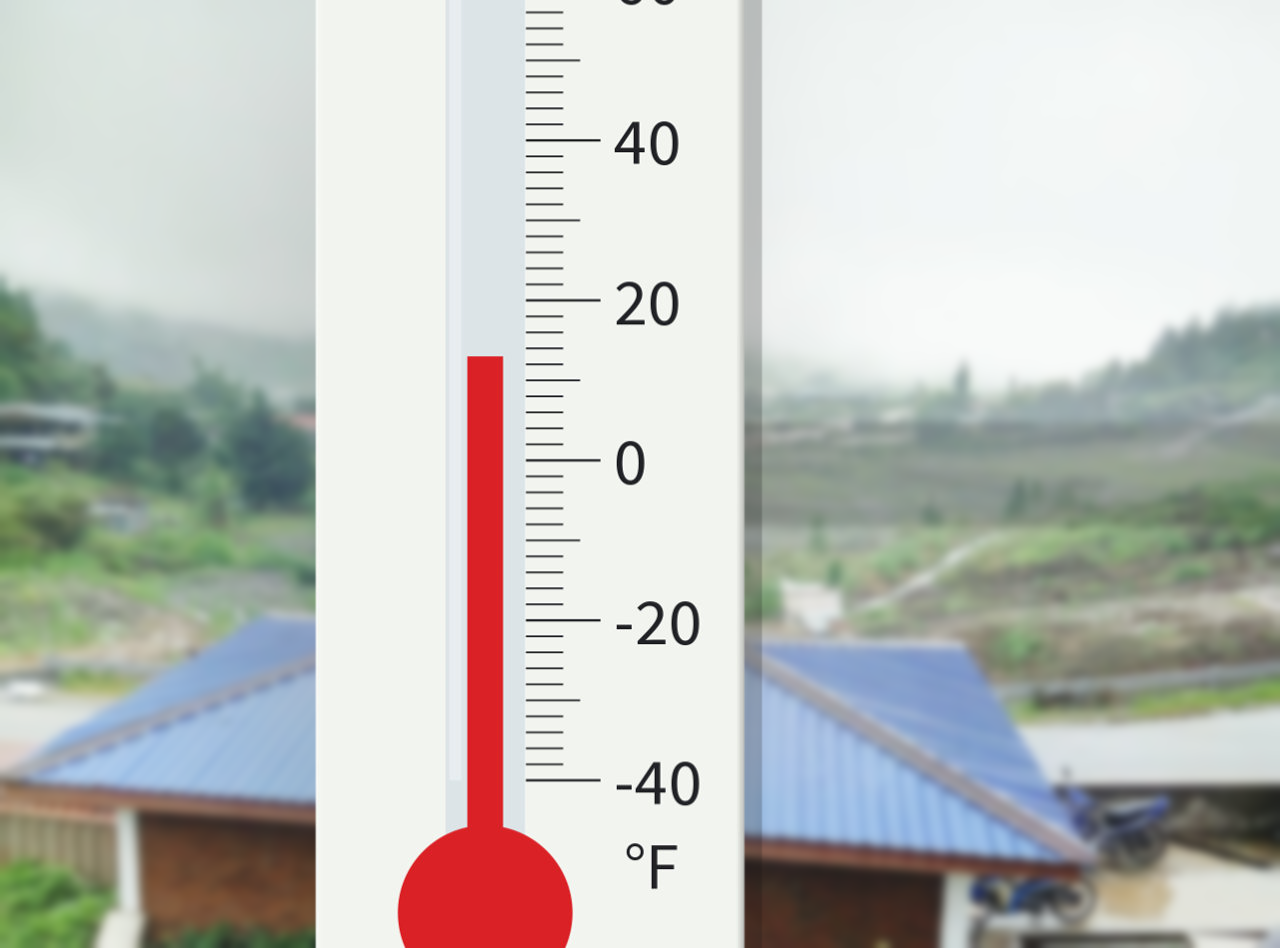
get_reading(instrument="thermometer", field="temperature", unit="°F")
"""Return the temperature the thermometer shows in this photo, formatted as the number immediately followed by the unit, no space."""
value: 13°F
